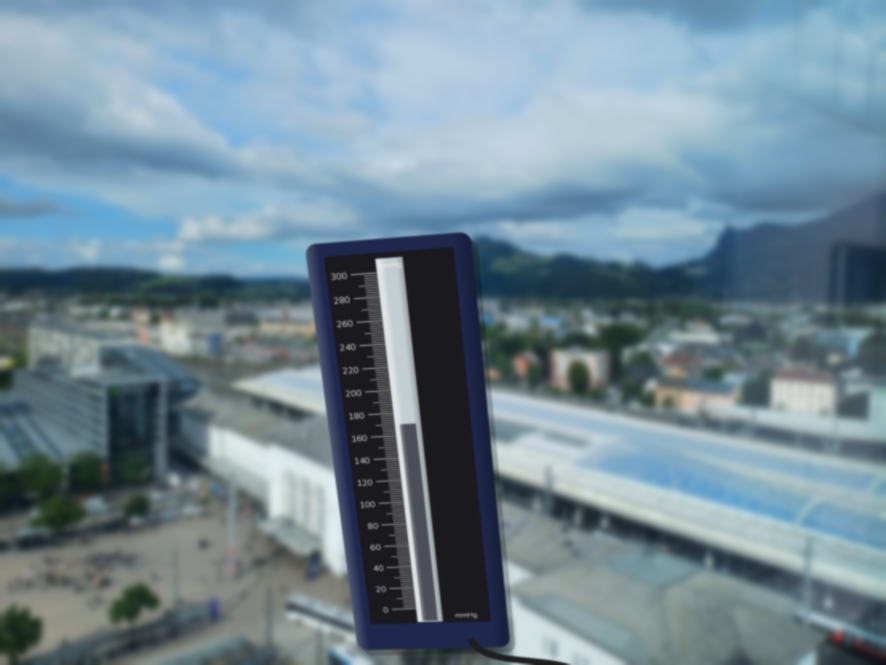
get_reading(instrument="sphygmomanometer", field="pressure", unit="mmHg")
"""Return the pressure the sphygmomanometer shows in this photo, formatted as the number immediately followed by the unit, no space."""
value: 170mmHg
